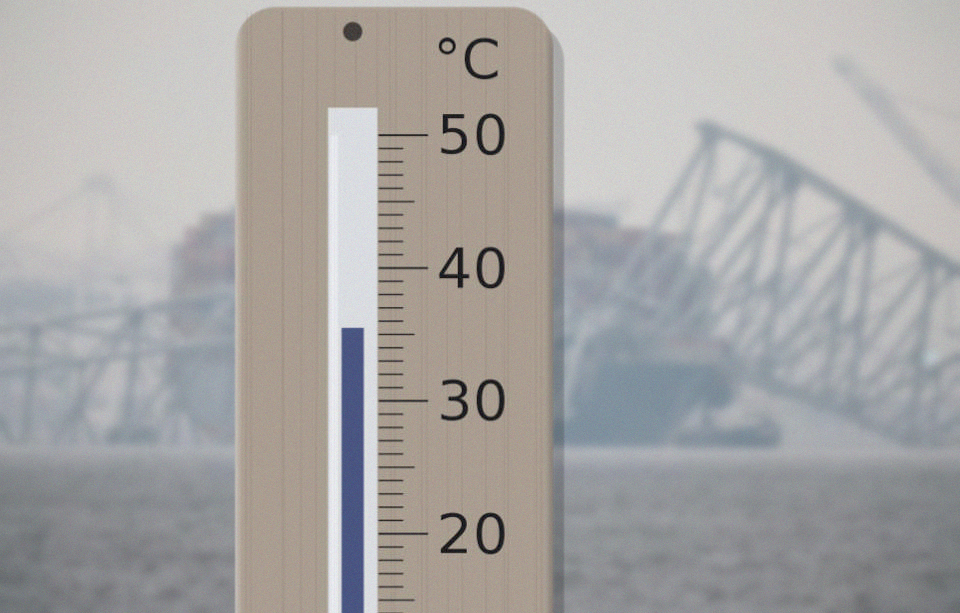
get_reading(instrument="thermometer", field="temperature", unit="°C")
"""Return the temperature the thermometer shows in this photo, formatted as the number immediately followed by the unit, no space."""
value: 35.5°C
